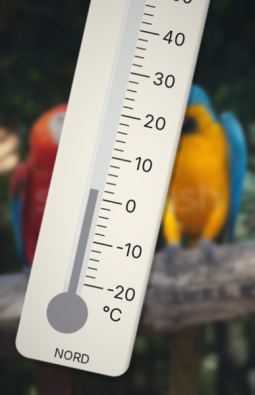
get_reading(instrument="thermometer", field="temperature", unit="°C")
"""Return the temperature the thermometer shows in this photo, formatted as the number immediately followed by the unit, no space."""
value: 2°C
